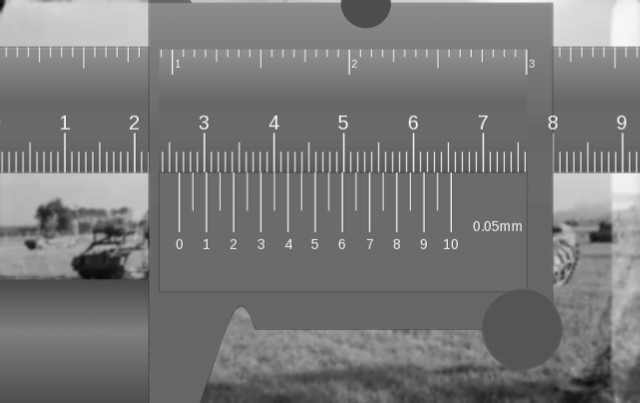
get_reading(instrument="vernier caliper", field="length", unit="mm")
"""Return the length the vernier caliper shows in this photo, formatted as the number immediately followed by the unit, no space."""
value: 26.4mm
